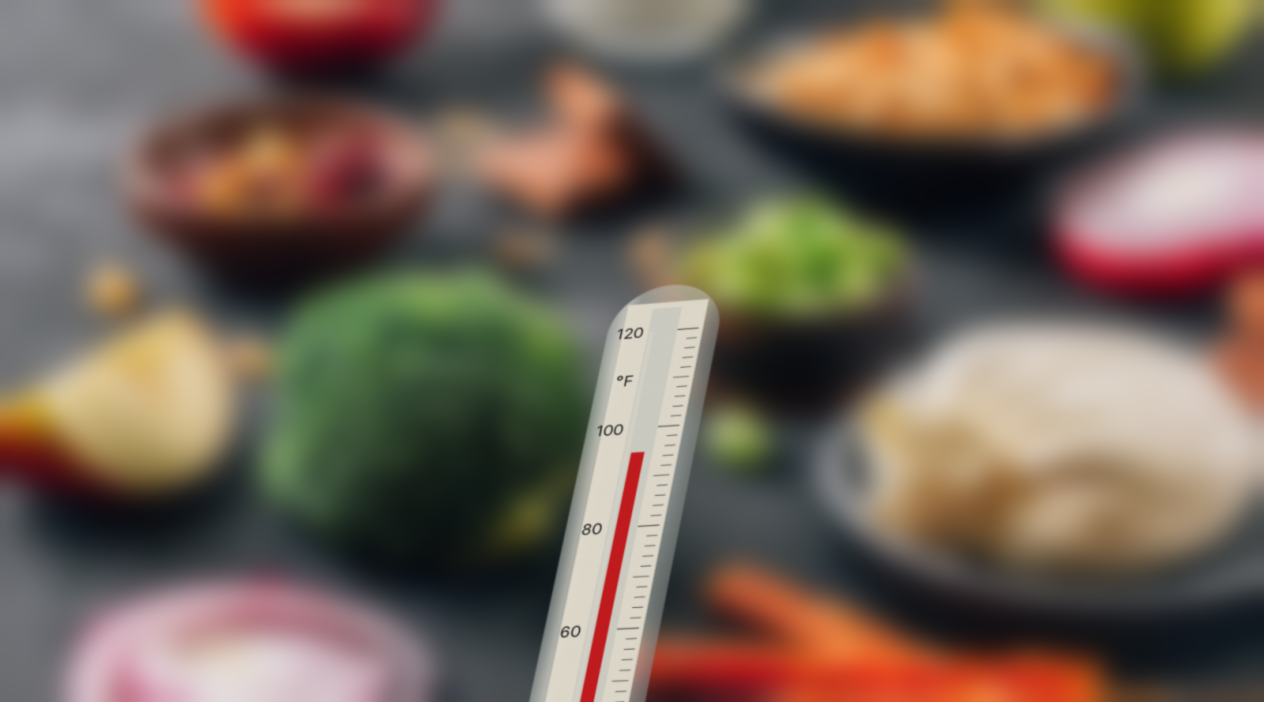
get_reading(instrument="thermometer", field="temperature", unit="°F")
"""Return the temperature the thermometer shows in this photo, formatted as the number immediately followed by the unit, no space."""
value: 95°F
